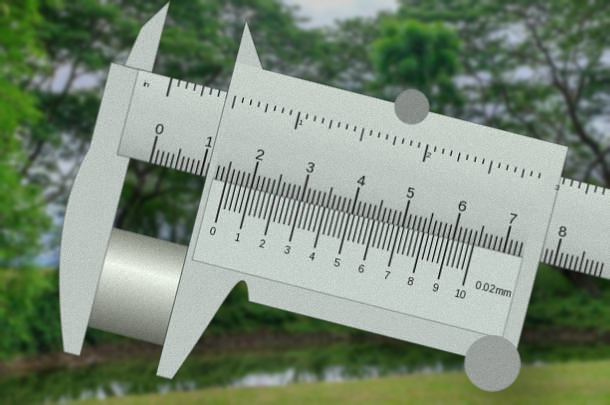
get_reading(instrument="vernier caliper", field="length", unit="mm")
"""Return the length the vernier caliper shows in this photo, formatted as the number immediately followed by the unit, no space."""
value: 15.0mm
